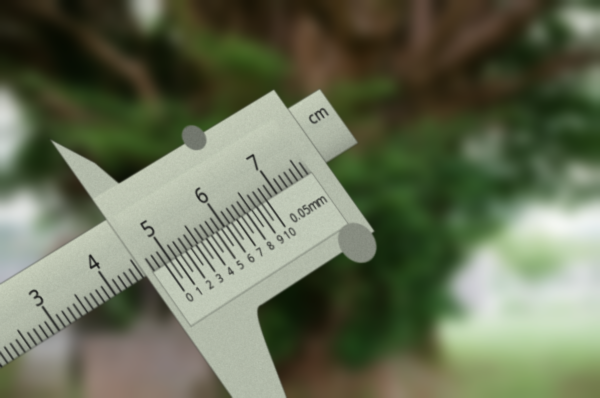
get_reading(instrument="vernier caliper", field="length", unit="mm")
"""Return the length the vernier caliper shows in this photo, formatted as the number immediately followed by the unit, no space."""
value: 49.0mm
